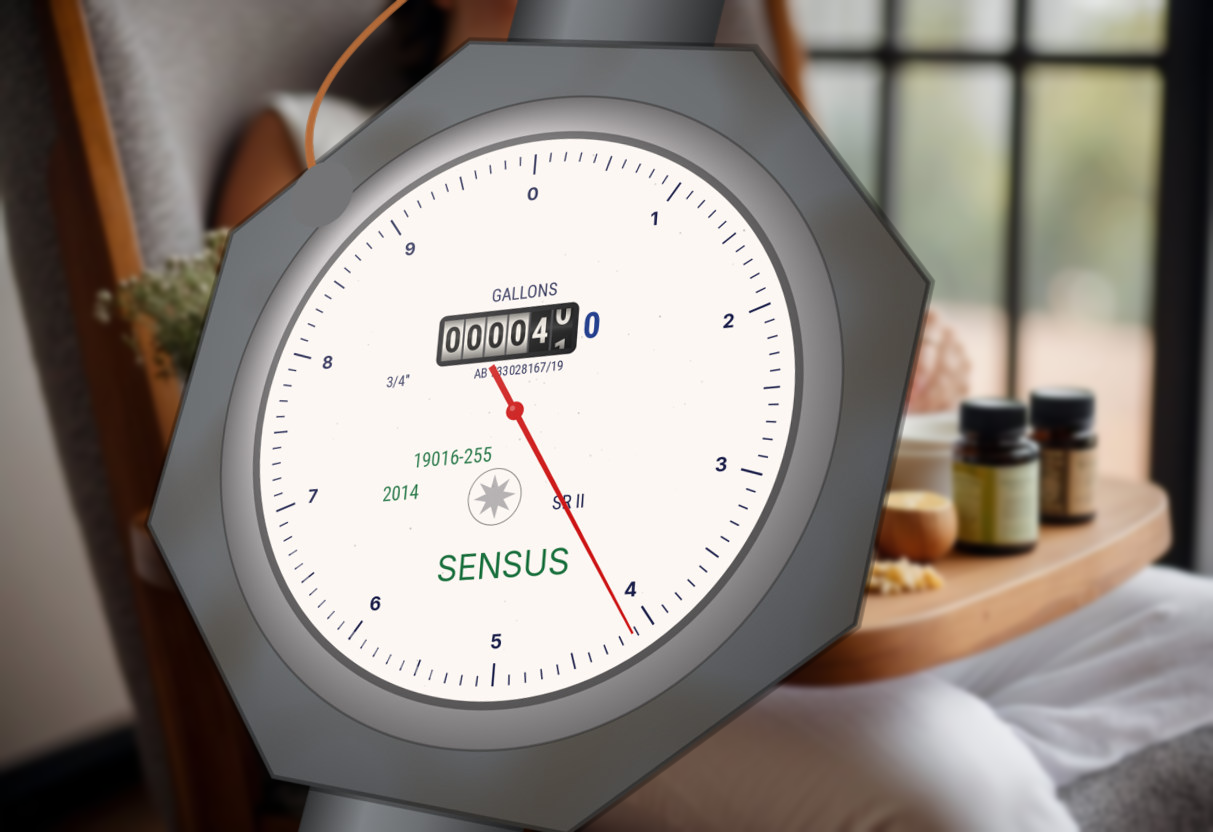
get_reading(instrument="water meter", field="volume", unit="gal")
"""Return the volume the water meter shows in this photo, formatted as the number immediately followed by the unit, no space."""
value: 404.1gal
